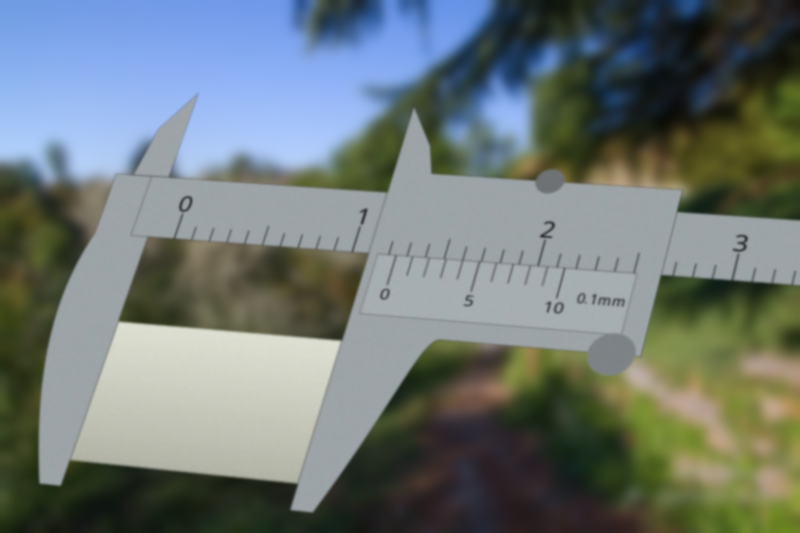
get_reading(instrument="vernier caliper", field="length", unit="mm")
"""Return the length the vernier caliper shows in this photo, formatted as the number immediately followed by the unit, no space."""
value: 12.4mm
